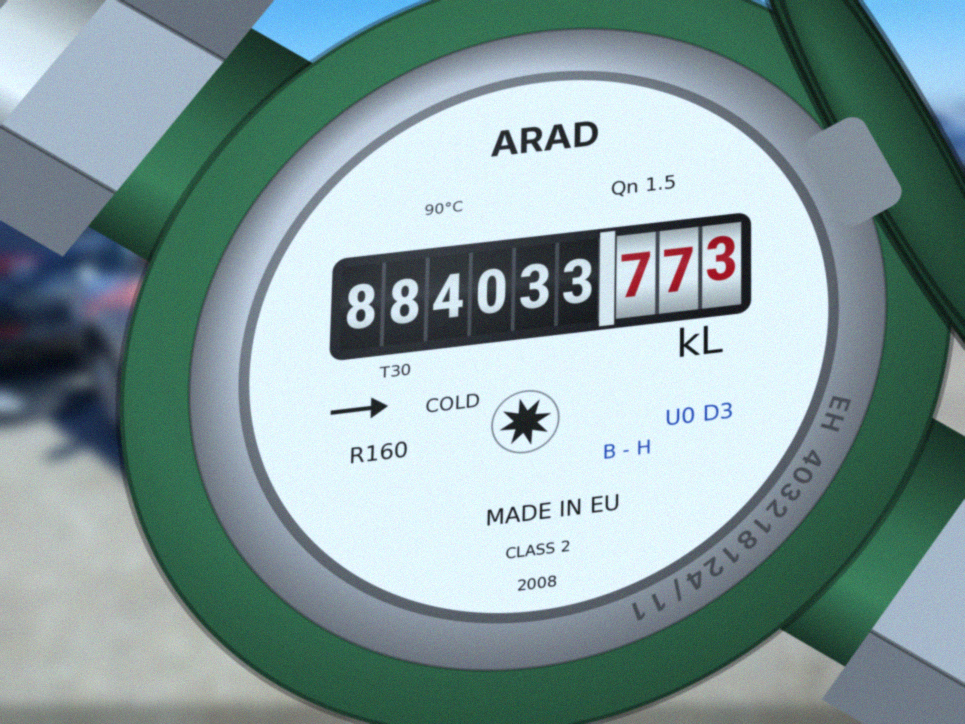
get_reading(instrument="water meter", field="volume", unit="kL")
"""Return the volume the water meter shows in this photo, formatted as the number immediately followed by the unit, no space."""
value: 884033.773kL
